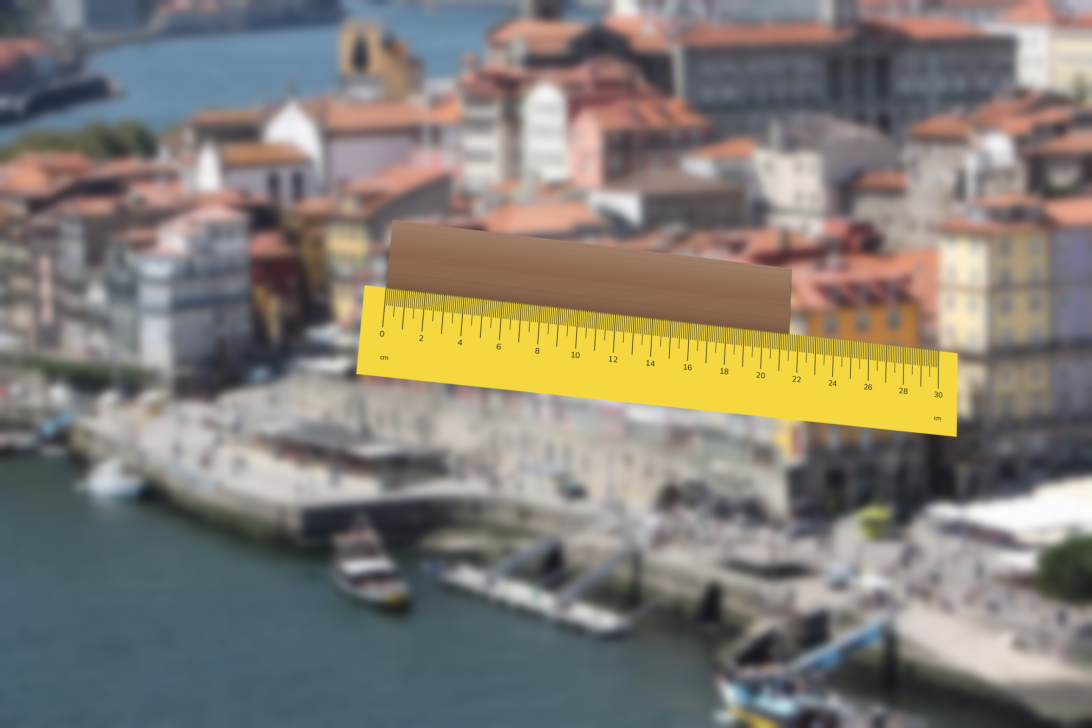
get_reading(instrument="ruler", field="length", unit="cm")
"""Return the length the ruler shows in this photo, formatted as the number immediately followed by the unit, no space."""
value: 21.5cm
